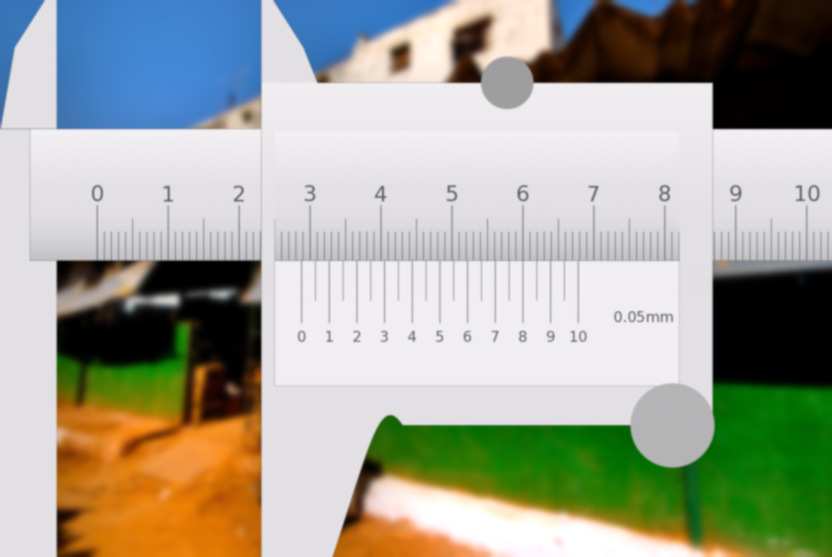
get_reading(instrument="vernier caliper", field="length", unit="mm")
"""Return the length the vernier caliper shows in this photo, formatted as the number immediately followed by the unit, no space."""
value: 28.8mm
